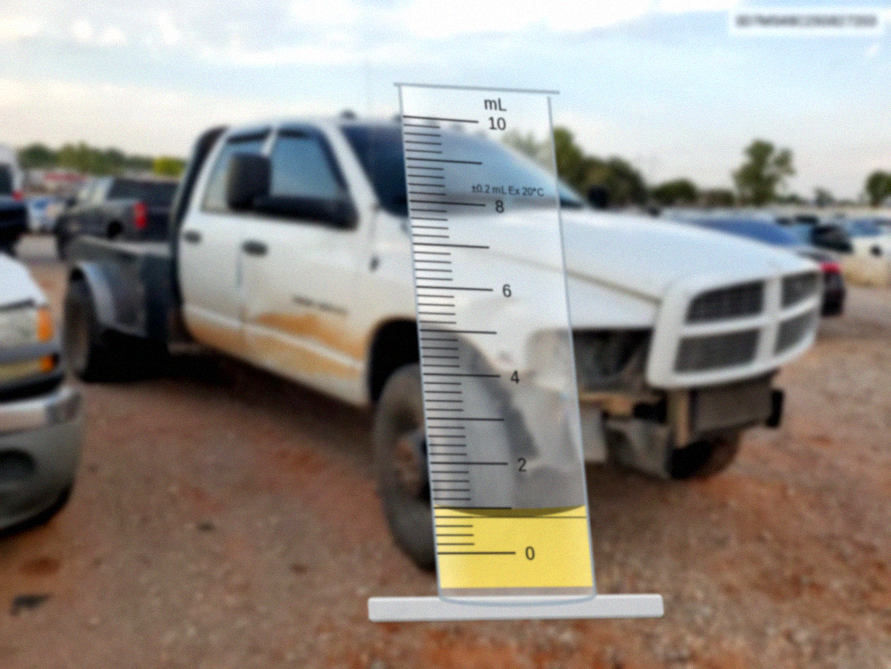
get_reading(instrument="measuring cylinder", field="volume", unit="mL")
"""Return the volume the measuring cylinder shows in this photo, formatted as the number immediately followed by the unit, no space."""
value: 0.8mL
